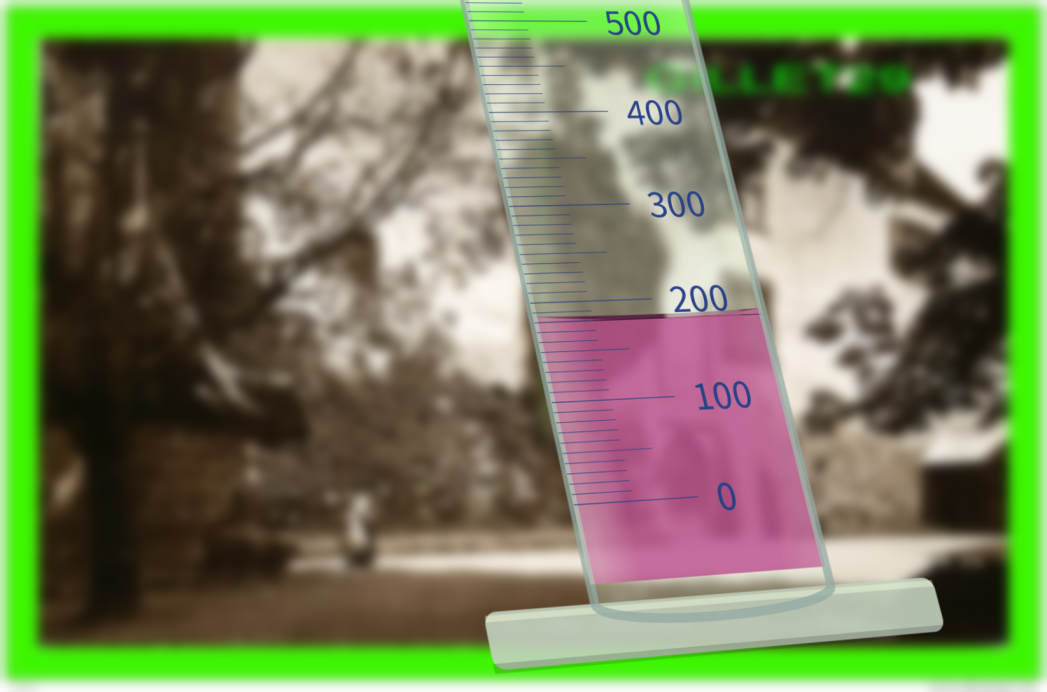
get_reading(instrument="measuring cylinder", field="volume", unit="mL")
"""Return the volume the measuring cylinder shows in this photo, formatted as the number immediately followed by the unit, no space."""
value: 180mL
